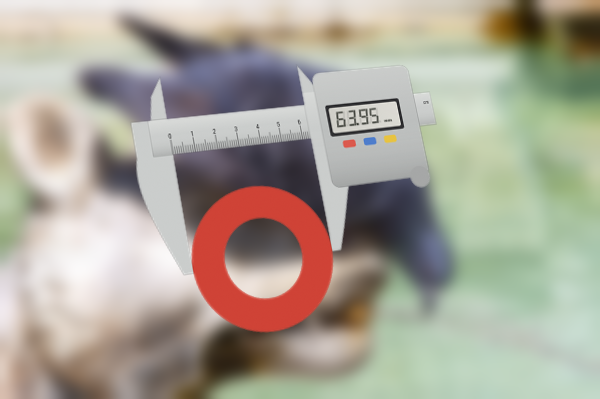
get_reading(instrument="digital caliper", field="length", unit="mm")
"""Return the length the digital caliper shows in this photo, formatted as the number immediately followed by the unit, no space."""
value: 63.95mm
